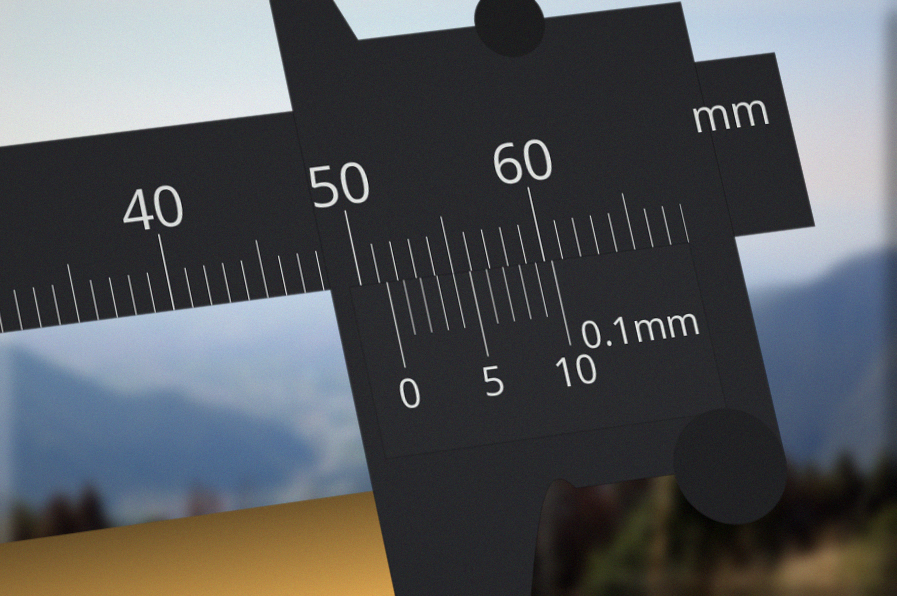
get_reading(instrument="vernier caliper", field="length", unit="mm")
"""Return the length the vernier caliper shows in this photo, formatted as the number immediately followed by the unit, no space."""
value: 51.4mm
